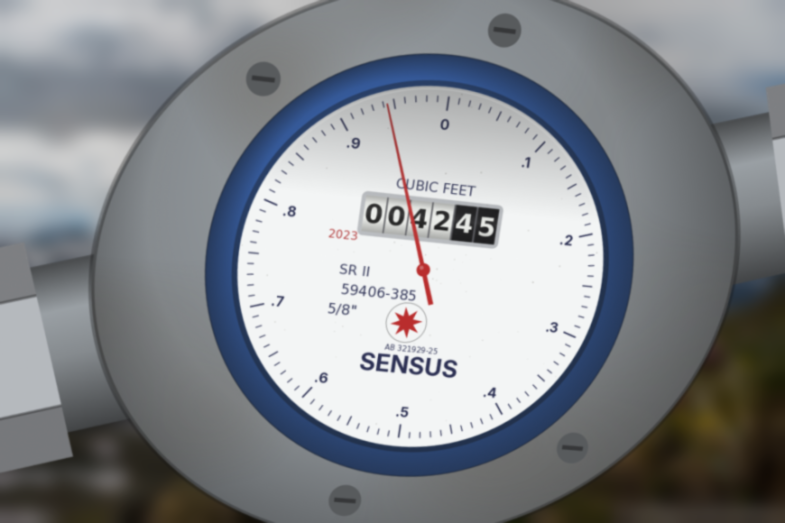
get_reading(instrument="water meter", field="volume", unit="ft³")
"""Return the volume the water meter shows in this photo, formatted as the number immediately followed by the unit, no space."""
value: 4244.94ft³
